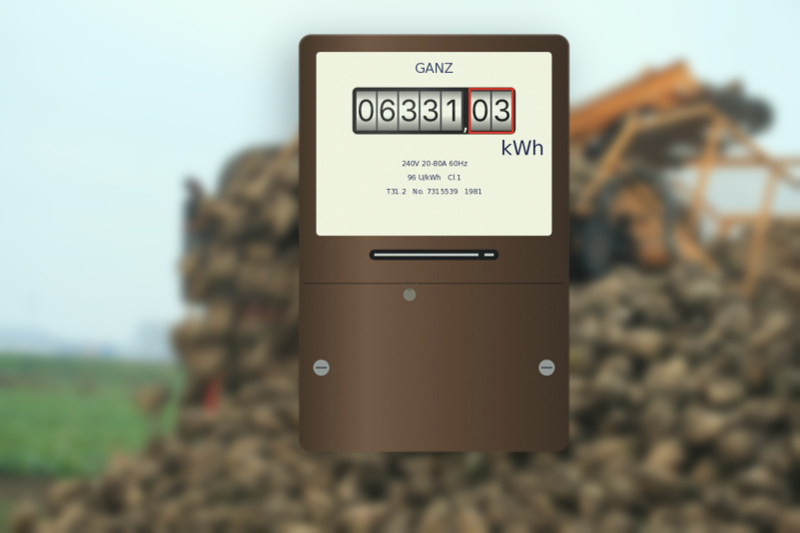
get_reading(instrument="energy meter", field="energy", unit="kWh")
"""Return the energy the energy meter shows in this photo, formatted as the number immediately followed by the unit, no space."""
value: 6331.03kWh
